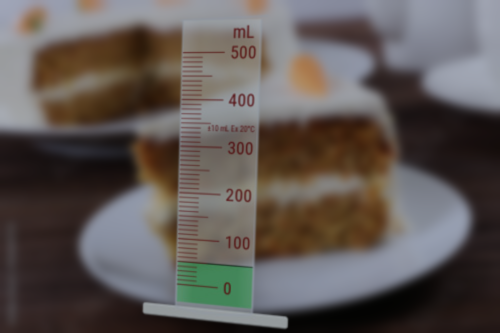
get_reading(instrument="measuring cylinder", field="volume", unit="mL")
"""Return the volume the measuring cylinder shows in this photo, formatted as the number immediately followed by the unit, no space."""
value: 50mL
